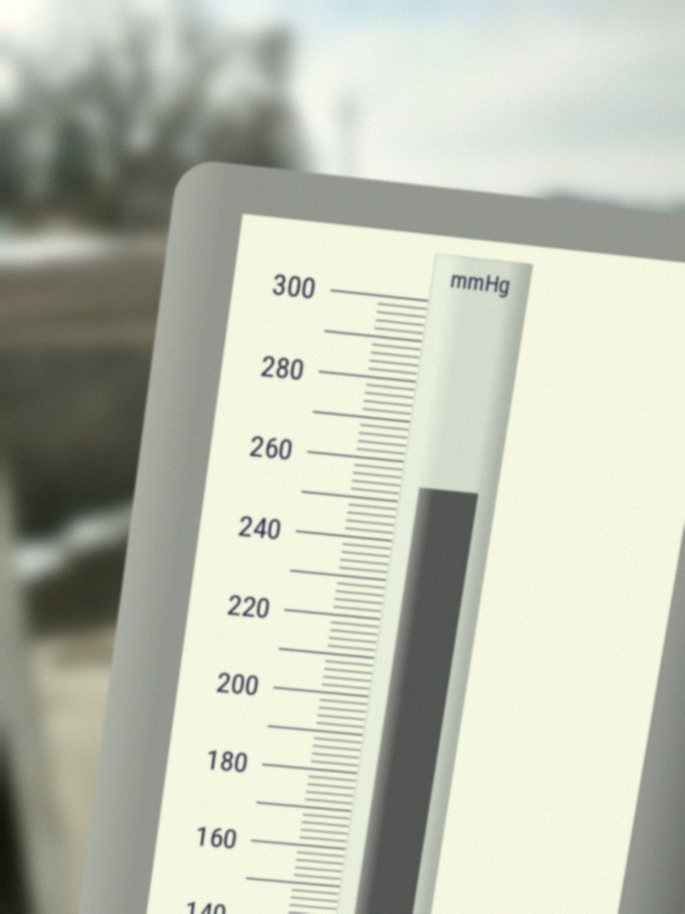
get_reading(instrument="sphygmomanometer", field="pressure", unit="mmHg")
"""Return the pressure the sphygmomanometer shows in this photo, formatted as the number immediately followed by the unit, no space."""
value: 254mmHg
